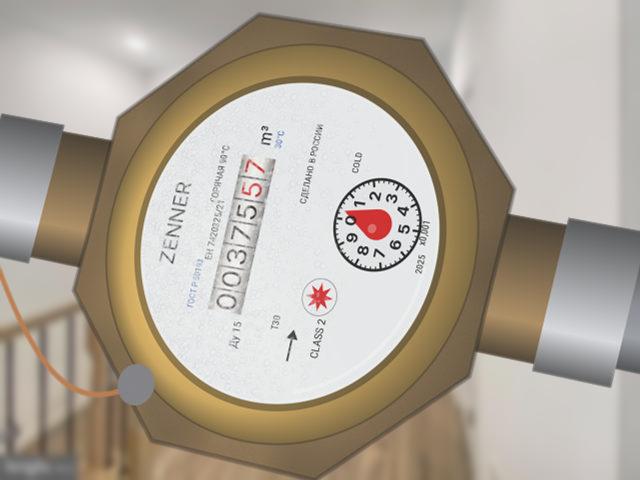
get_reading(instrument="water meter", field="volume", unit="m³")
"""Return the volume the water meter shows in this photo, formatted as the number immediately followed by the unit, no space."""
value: 375.570m³
